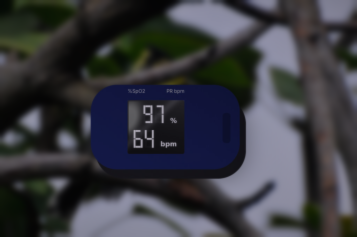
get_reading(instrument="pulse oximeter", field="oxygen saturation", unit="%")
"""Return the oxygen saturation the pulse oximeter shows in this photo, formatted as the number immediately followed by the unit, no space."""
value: 97%
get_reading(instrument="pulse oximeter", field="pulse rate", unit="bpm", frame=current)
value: 64bpm
